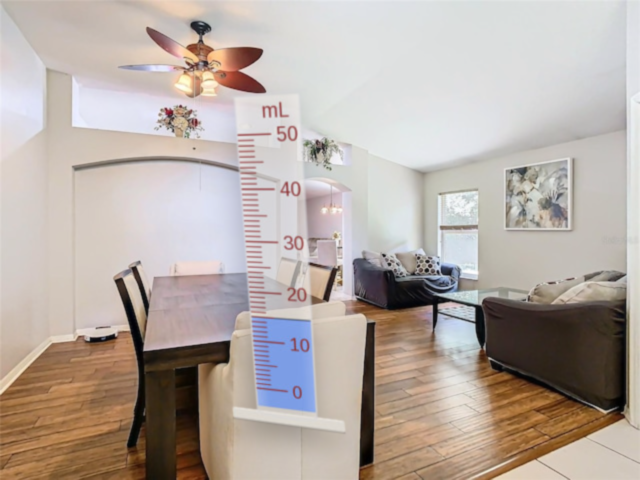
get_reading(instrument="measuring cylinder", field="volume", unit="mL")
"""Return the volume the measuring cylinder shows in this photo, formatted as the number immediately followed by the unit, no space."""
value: 15mL
